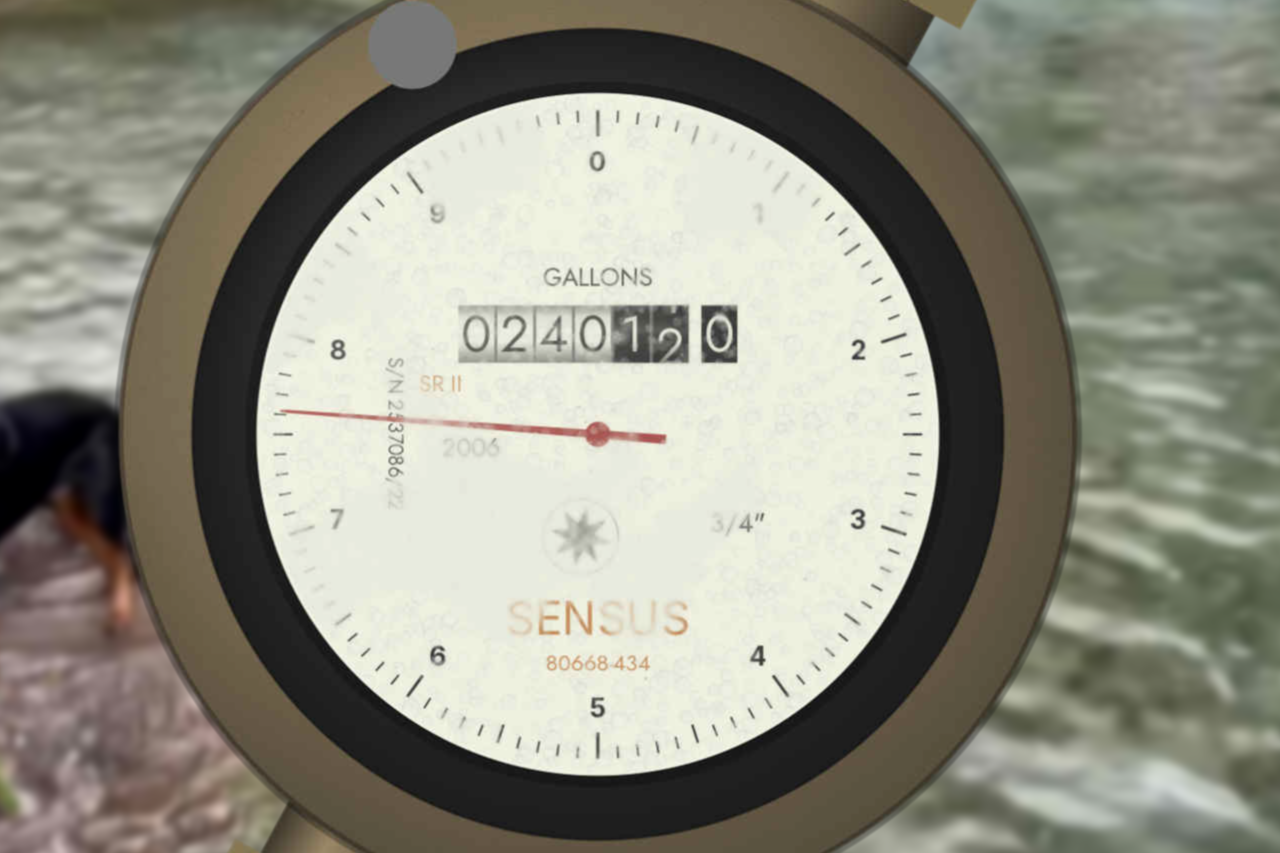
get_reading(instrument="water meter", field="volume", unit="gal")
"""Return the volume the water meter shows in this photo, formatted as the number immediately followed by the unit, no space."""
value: 240117.6gal
